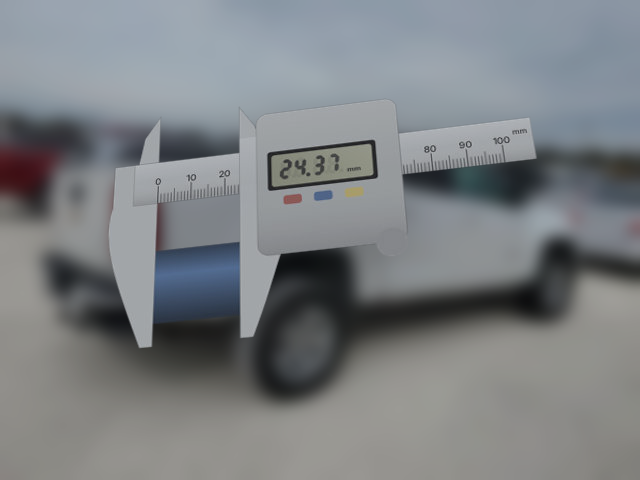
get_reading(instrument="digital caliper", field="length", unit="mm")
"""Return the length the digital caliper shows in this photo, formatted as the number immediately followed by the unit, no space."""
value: 24.37mm
